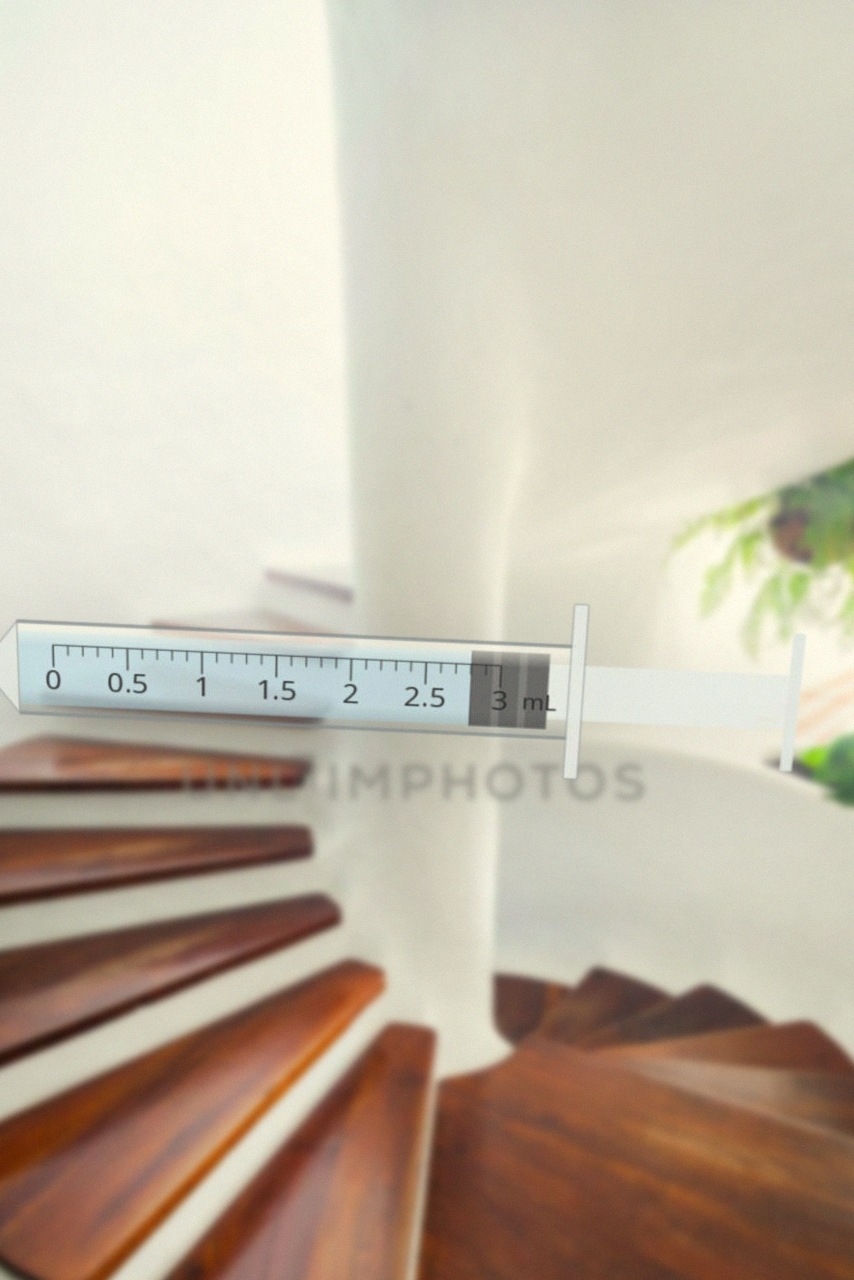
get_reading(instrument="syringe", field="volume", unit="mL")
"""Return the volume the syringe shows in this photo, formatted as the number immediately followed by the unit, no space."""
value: 2.8mL
